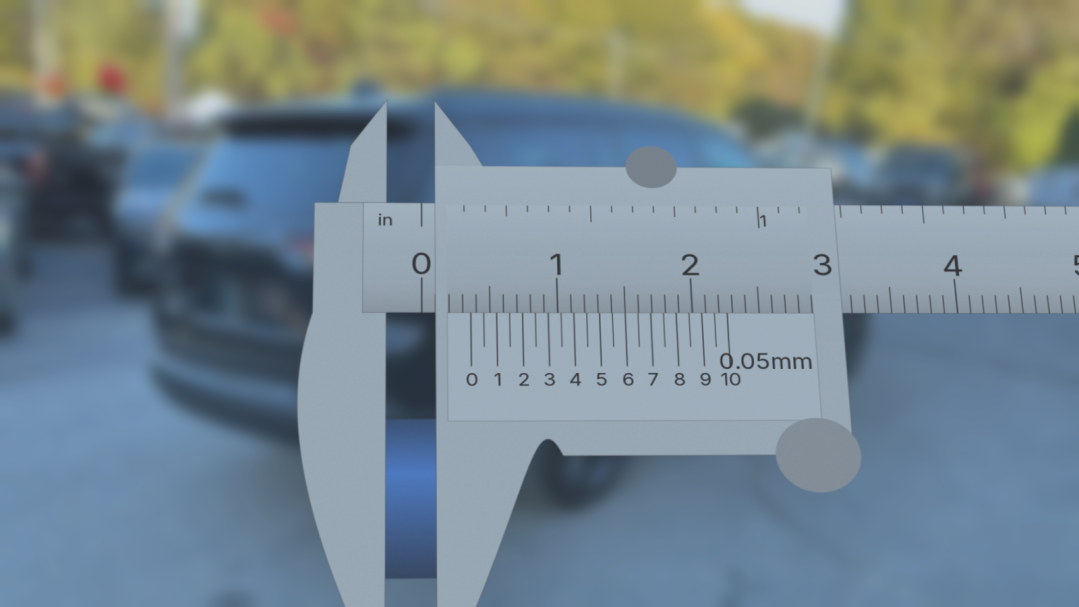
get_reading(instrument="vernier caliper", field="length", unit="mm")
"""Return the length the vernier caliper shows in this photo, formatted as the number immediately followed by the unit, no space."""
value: 3.6mm
